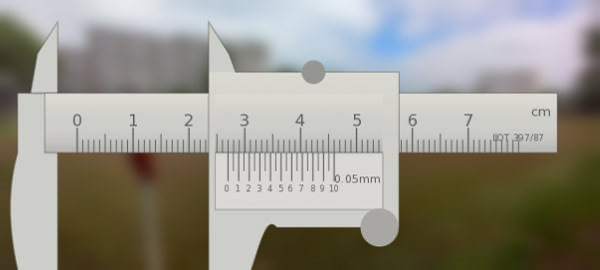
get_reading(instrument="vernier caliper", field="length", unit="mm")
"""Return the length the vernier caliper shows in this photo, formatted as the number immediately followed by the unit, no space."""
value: 27.0mm
